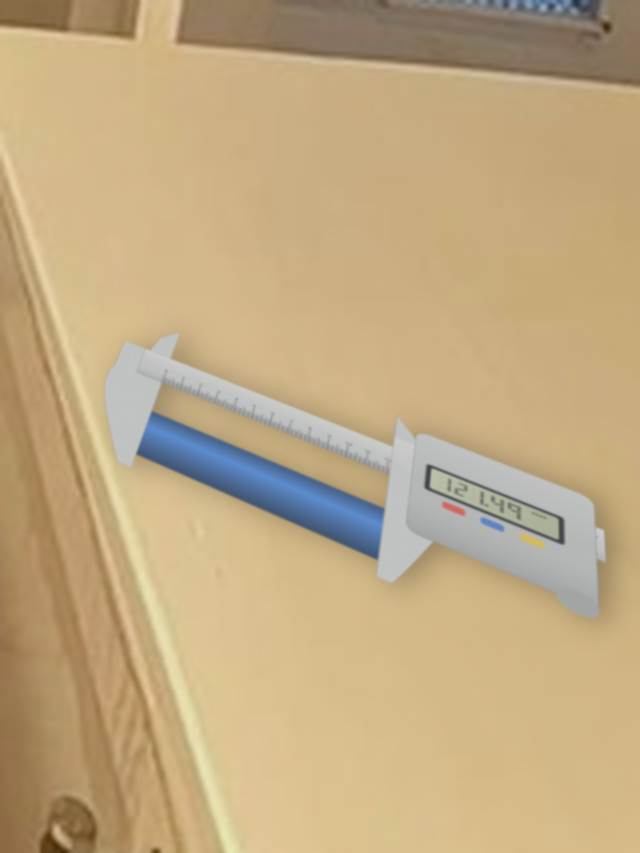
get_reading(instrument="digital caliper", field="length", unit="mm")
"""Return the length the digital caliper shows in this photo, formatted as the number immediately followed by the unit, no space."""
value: 121.49mm
